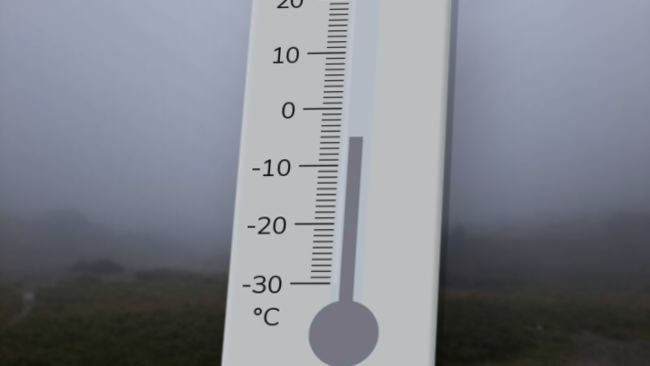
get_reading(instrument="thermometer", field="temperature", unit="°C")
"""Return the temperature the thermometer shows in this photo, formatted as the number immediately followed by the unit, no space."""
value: -5°C
